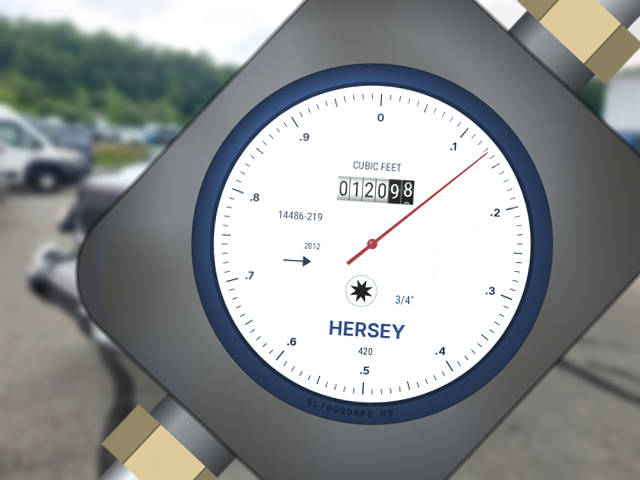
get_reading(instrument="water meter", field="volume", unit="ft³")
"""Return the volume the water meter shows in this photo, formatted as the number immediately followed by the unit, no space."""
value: 12098.13ft³
